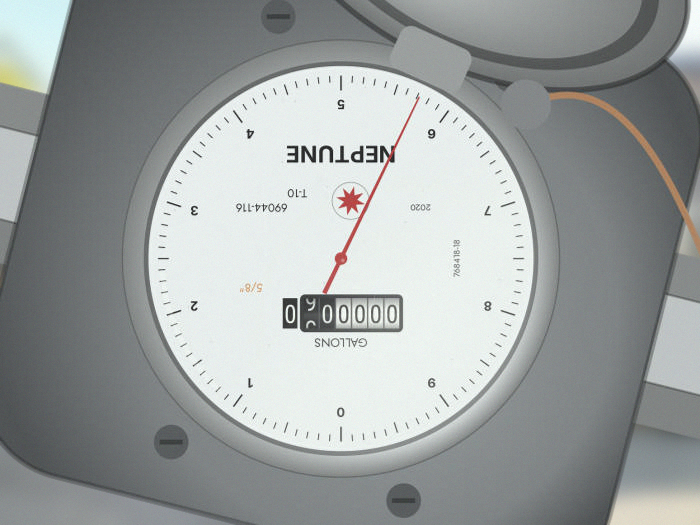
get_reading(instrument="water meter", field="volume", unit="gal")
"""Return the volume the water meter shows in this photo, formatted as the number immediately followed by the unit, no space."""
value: 55.7gal
